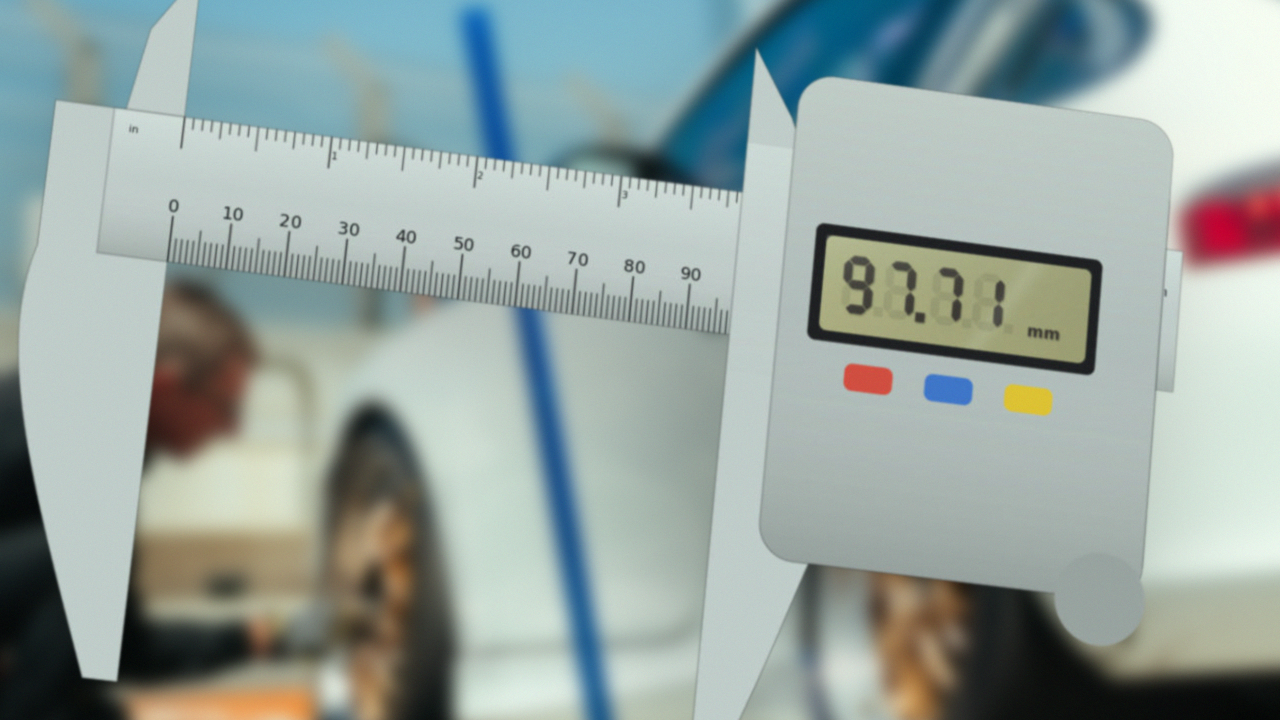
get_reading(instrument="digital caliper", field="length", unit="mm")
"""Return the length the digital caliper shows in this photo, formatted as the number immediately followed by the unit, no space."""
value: 97.71mm
